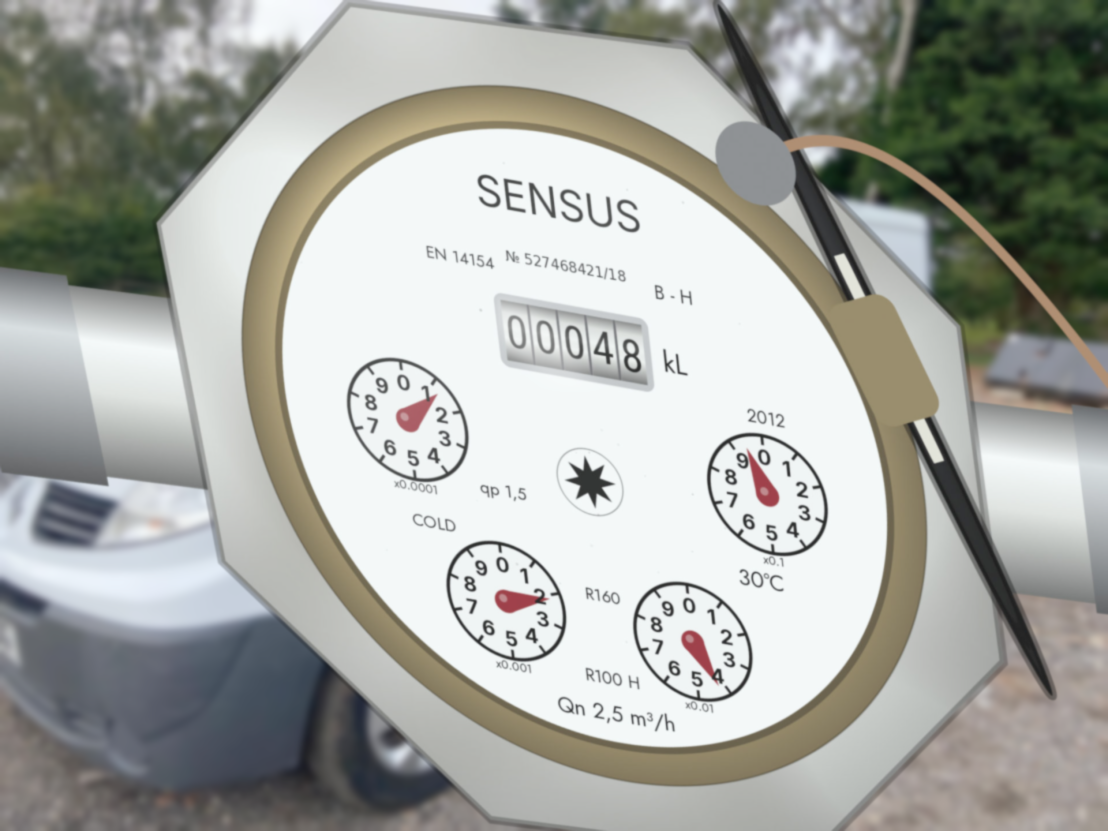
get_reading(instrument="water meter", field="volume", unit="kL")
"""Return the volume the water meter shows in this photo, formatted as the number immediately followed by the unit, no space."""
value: 47.9421kL
